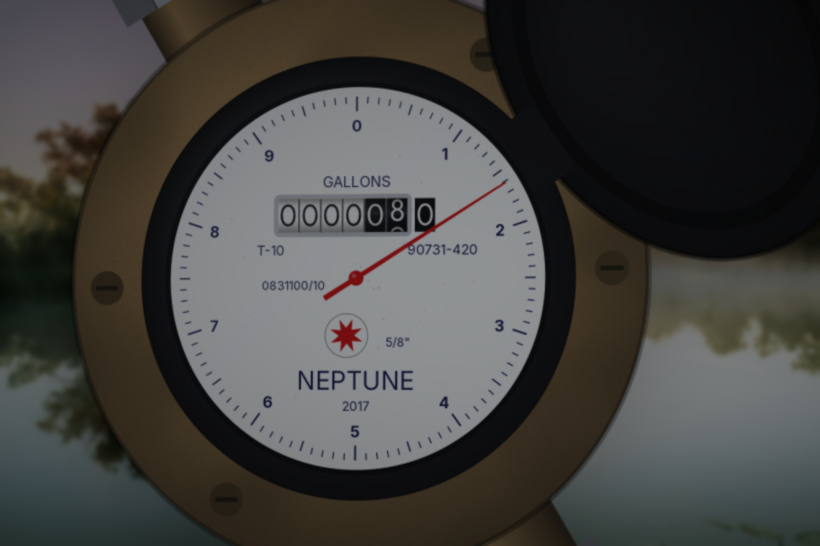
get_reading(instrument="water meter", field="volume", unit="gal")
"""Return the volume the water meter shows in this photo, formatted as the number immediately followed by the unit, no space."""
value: 81.6gal
